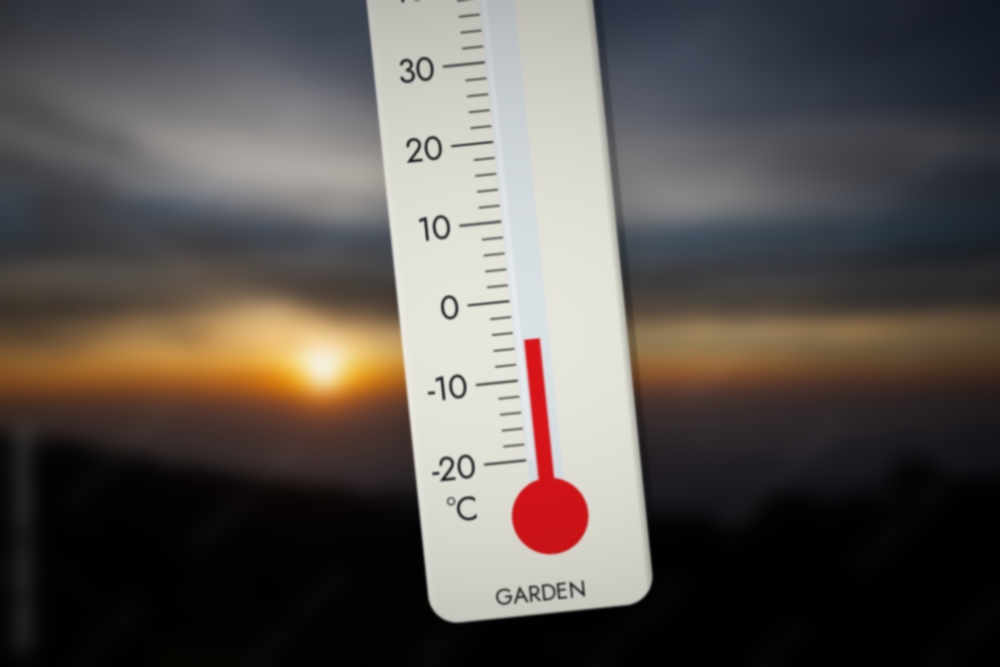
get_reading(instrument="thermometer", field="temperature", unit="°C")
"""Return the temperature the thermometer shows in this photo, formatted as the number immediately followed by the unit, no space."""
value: -5°C
